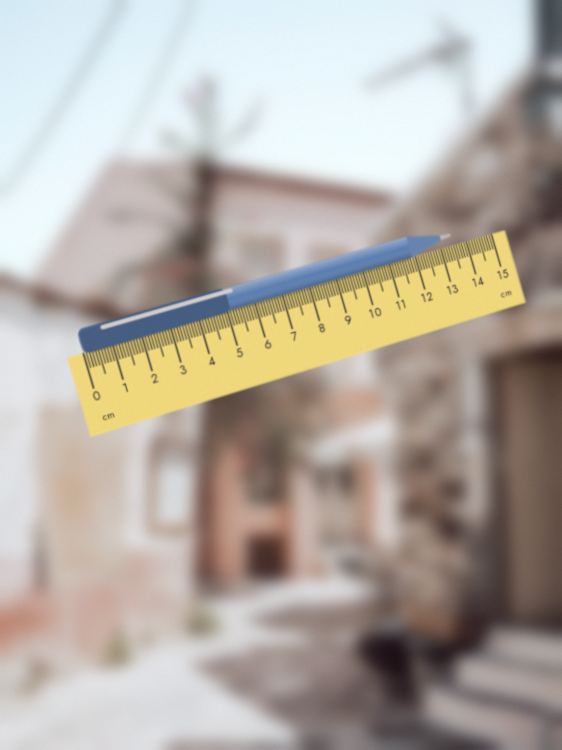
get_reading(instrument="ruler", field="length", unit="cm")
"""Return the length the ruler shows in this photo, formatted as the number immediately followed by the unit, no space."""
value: 13.5cm
